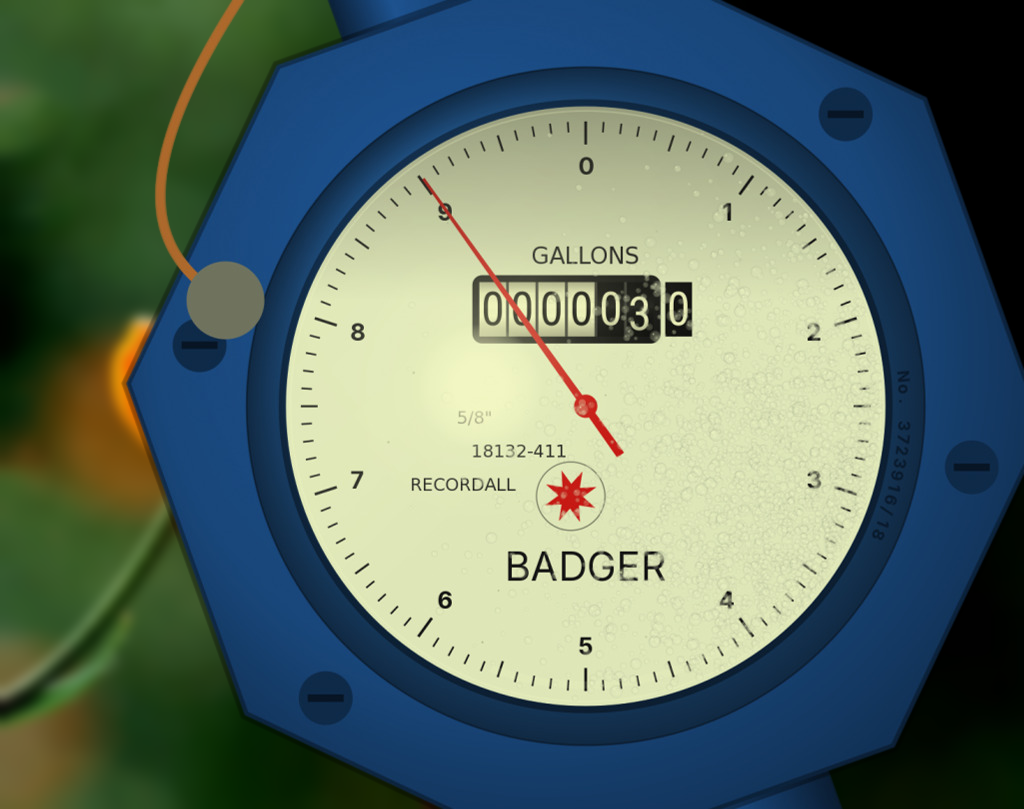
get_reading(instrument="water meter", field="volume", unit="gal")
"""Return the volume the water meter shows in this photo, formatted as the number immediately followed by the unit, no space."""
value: 29.0gal
